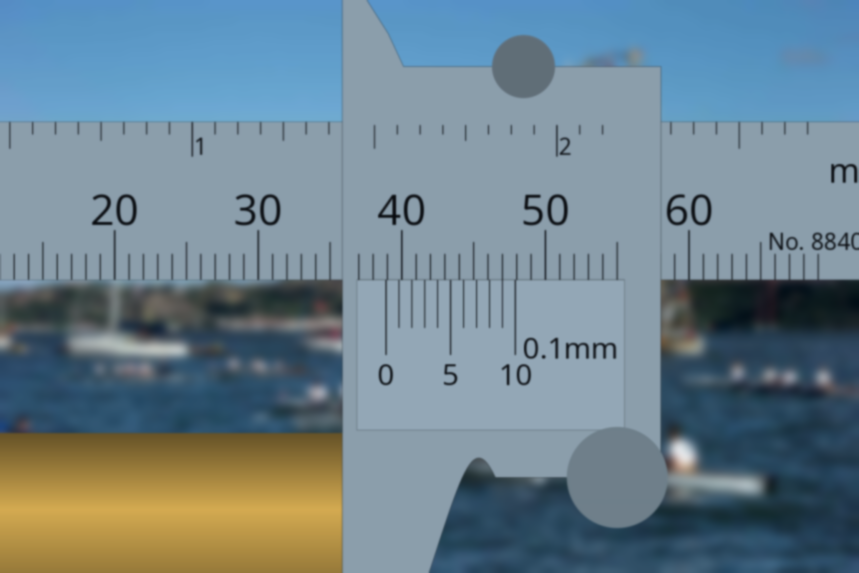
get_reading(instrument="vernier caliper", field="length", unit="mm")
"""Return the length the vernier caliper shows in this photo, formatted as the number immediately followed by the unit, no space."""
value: 38.9mm
